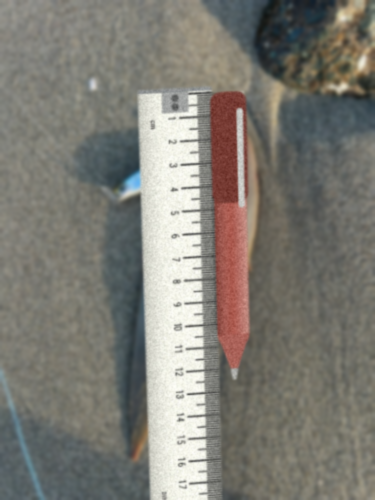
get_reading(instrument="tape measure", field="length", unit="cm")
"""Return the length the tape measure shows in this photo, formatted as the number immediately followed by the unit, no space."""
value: 12.5cm
